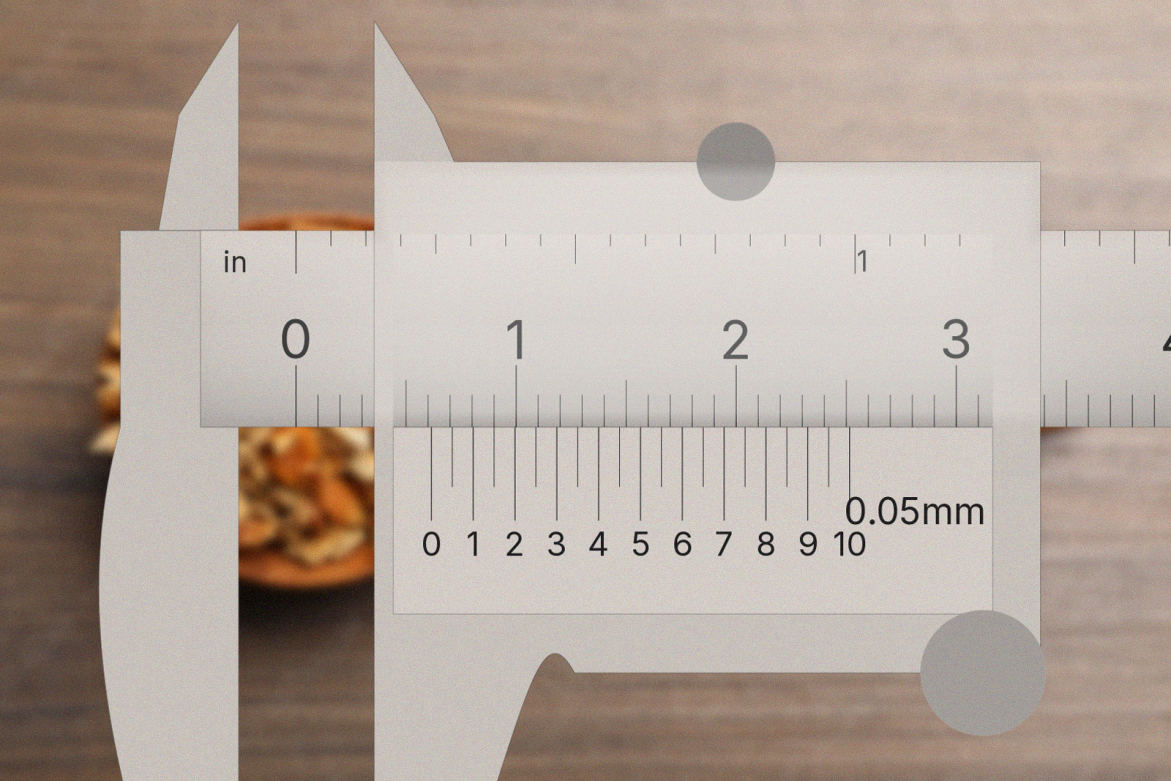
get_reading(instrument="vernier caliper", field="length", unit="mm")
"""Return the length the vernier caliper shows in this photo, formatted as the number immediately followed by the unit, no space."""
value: 6.15mm
